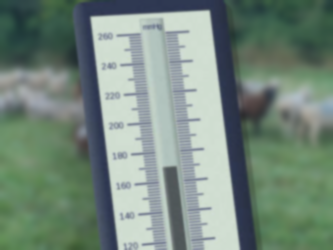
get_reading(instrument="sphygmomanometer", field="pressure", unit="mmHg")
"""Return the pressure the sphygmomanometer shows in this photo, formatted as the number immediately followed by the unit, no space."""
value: 170mmHg
